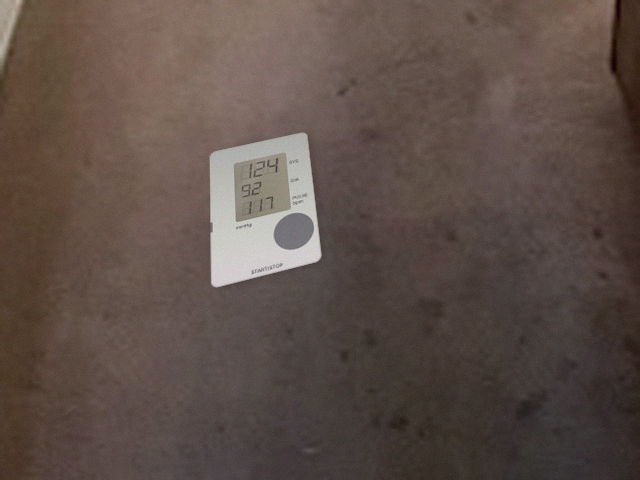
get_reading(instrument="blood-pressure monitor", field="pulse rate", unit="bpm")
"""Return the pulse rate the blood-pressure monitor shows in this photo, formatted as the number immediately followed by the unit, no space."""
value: 117bpm
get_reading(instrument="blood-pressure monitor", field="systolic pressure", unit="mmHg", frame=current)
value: 124mmHg
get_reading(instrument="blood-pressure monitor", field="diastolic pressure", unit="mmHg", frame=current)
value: 92mmHg
